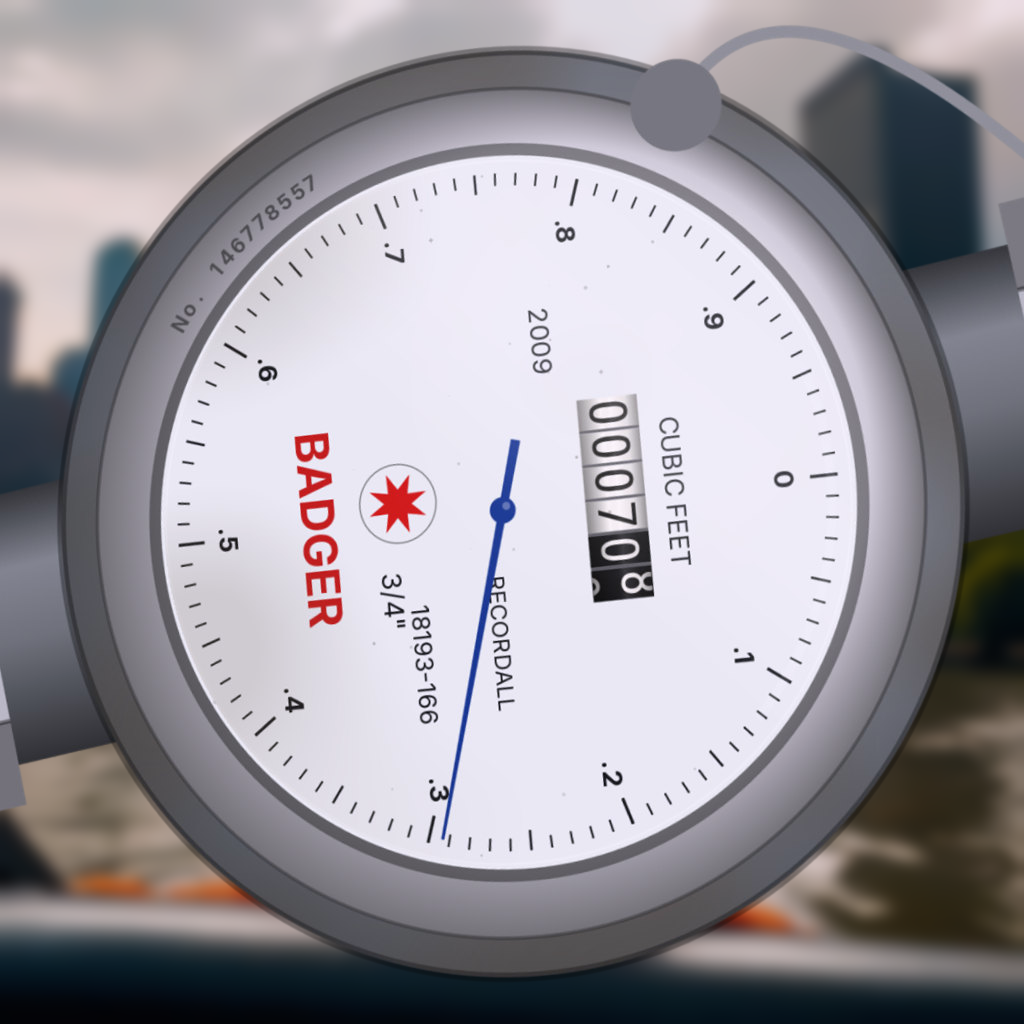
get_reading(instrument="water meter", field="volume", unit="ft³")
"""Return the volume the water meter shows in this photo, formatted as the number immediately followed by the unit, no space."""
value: 708.29ft³
